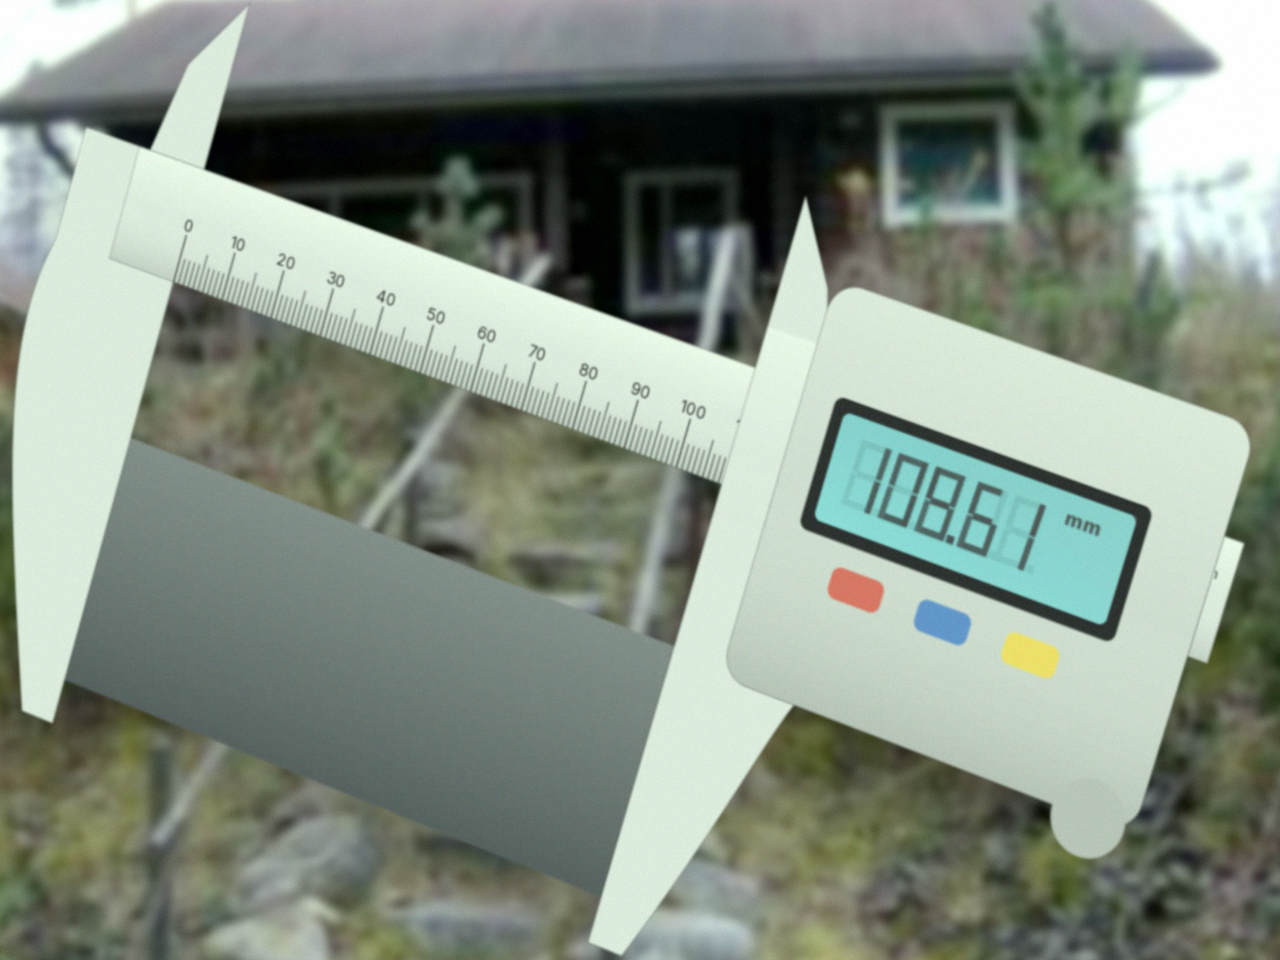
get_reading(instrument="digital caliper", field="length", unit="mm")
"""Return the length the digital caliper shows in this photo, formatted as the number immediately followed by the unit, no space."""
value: 108.61mm
